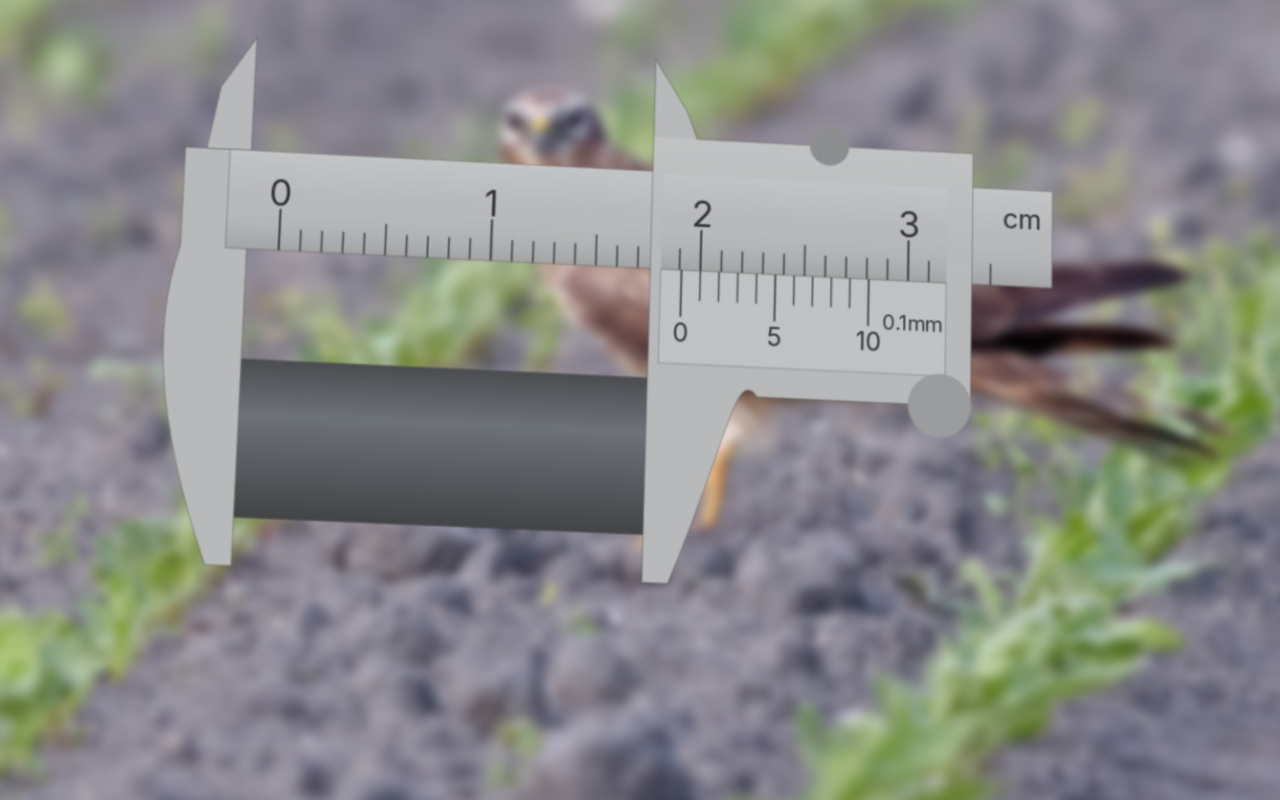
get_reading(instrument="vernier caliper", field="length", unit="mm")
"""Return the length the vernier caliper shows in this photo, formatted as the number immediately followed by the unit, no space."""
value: 19.1mm
